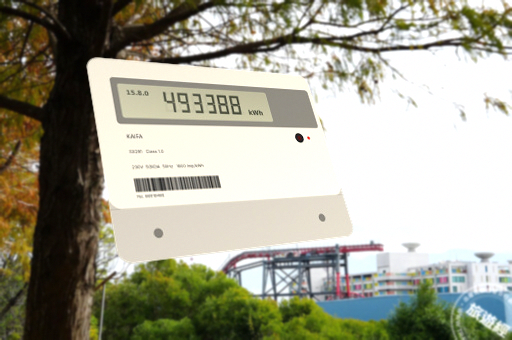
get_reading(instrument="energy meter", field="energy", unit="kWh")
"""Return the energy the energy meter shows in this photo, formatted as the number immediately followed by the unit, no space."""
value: 493388kWh
